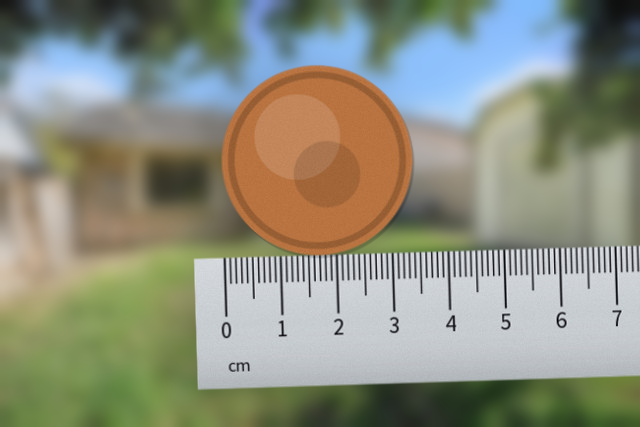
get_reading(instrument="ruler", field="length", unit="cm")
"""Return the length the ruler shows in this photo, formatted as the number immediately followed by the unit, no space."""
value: 3.4cm
